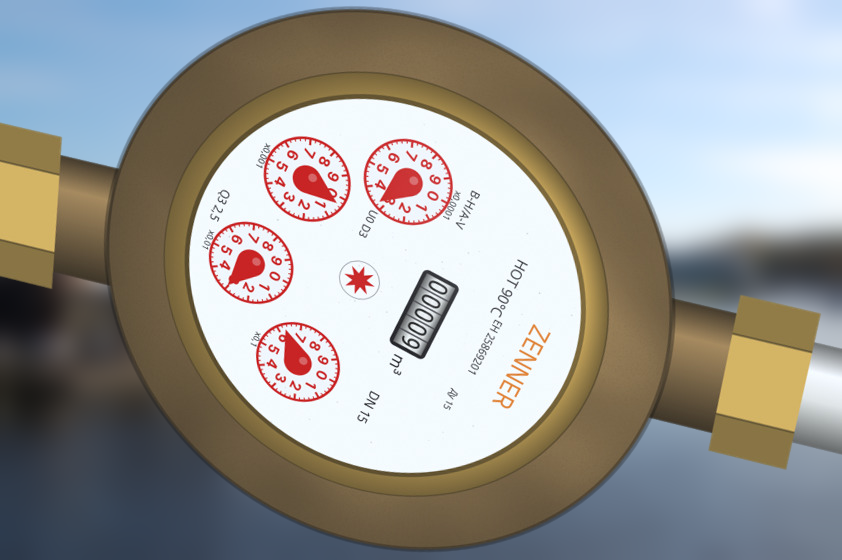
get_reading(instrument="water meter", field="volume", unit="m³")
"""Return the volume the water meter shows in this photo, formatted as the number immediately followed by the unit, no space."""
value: 9.6303m³
